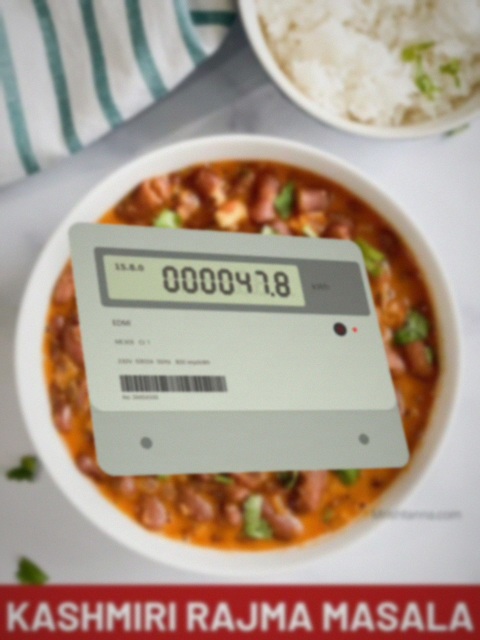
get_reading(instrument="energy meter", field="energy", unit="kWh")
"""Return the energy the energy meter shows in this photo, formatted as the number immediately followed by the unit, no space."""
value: 47.8kWh
